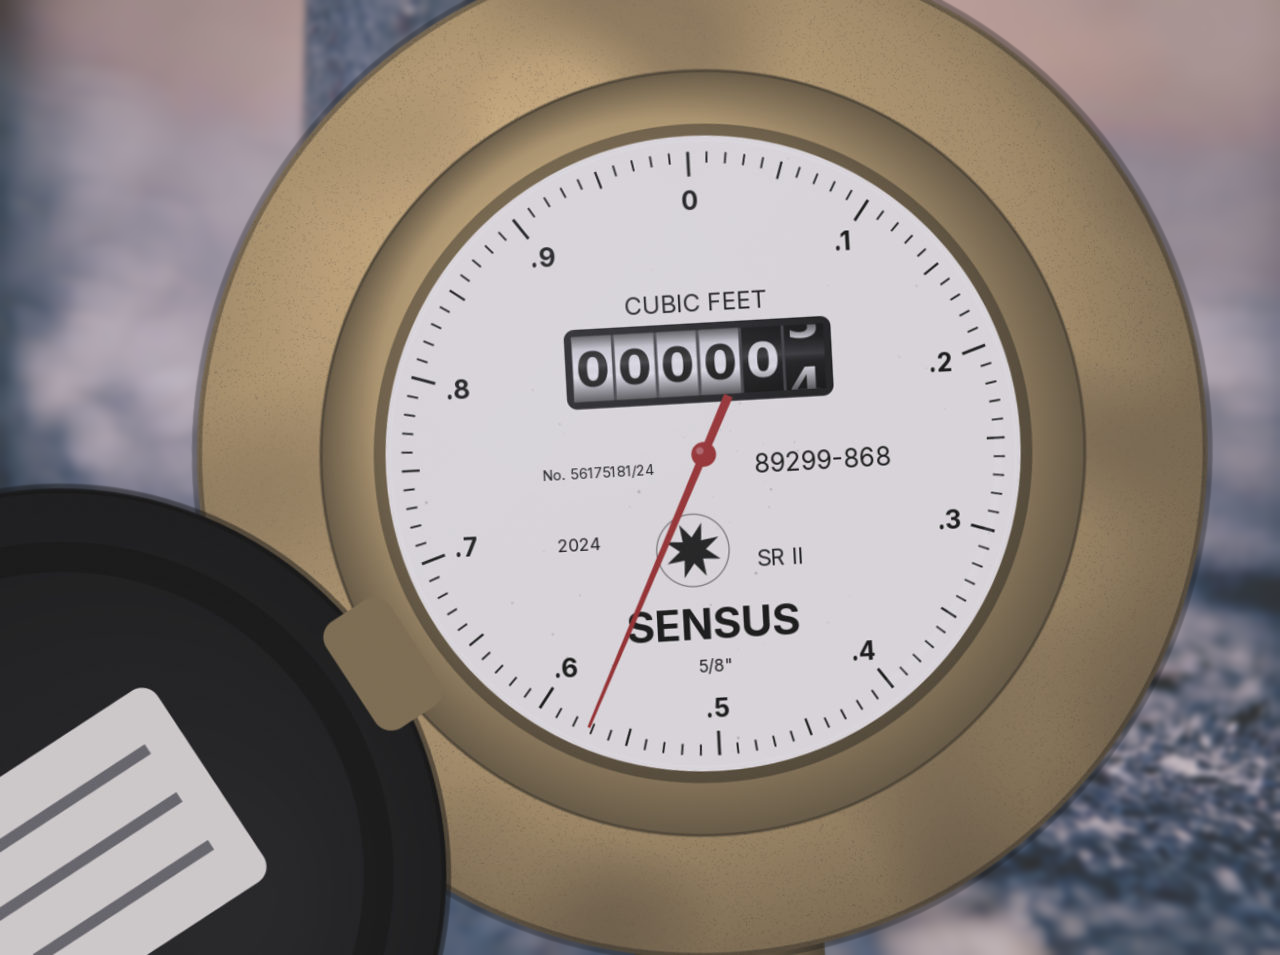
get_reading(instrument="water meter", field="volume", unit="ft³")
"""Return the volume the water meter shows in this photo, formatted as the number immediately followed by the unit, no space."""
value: 3.57ft³
